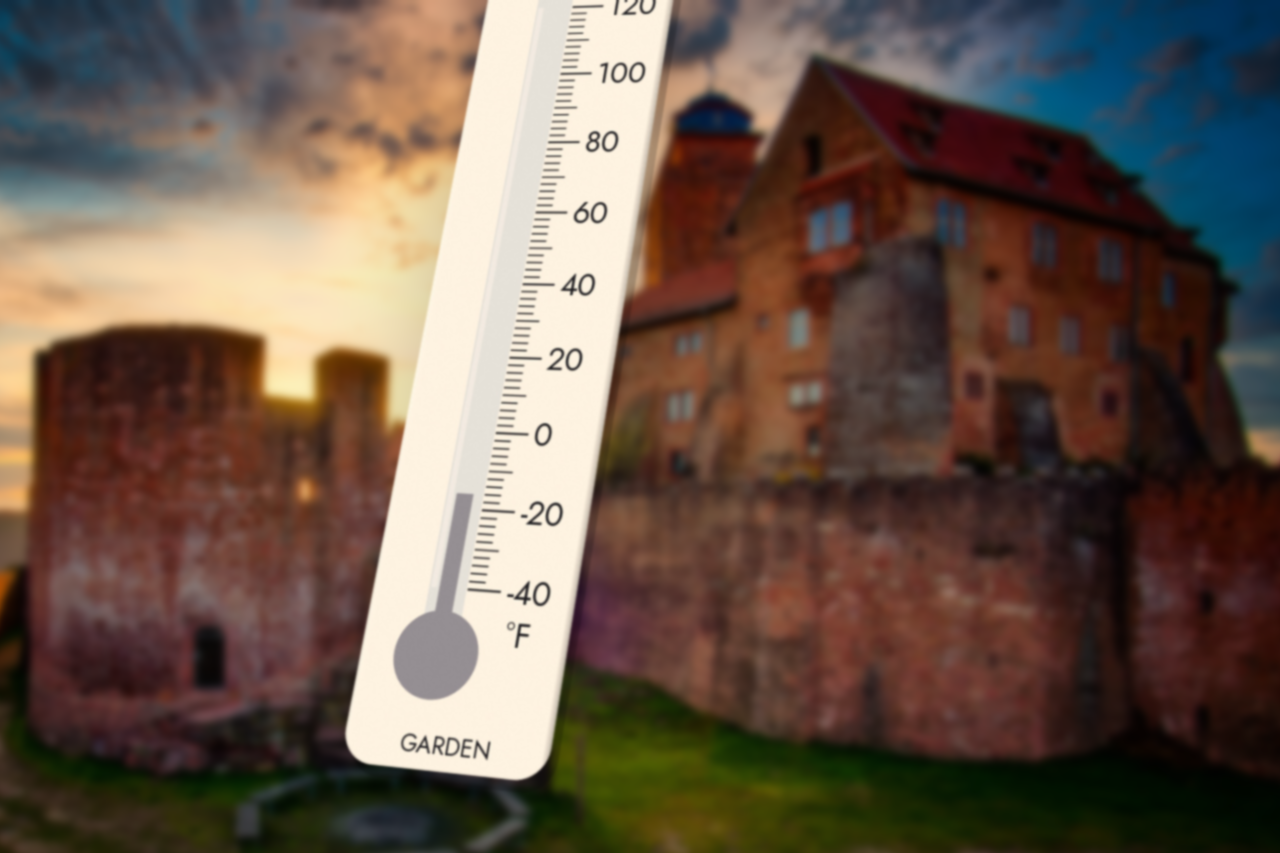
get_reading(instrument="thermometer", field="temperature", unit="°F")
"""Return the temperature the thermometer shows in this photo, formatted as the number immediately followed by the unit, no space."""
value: -16°F
